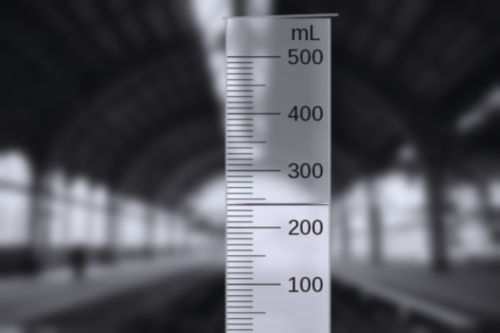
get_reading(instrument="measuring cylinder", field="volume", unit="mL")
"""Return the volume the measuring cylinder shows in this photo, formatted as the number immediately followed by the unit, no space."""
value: 240mL
